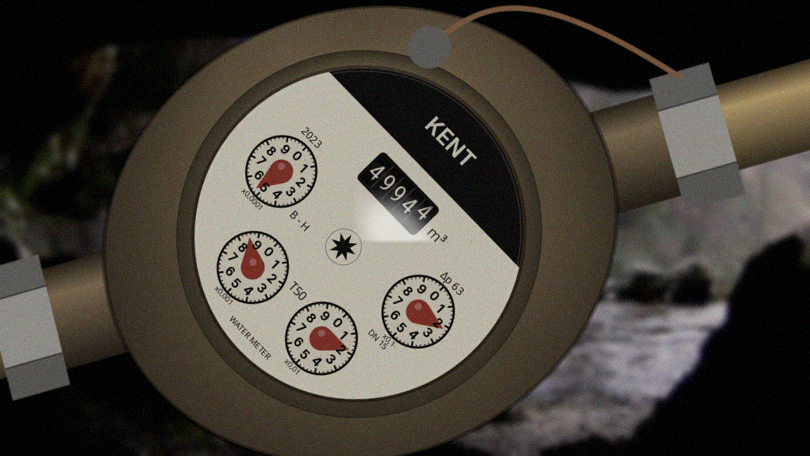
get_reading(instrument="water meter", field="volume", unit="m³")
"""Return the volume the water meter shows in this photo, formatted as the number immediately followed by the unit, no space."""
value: 49944.2185m³
